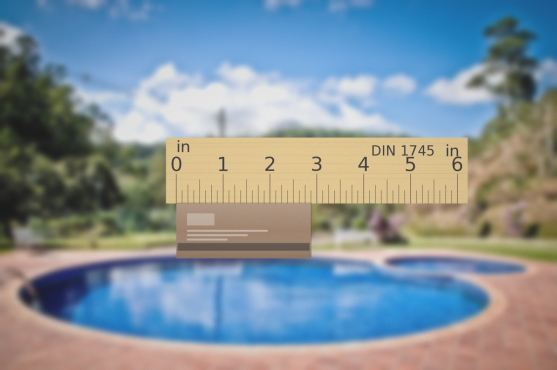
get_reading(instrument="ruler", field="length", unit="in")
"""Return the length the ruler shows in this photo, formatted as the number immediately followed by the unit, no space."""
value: 2.875in
